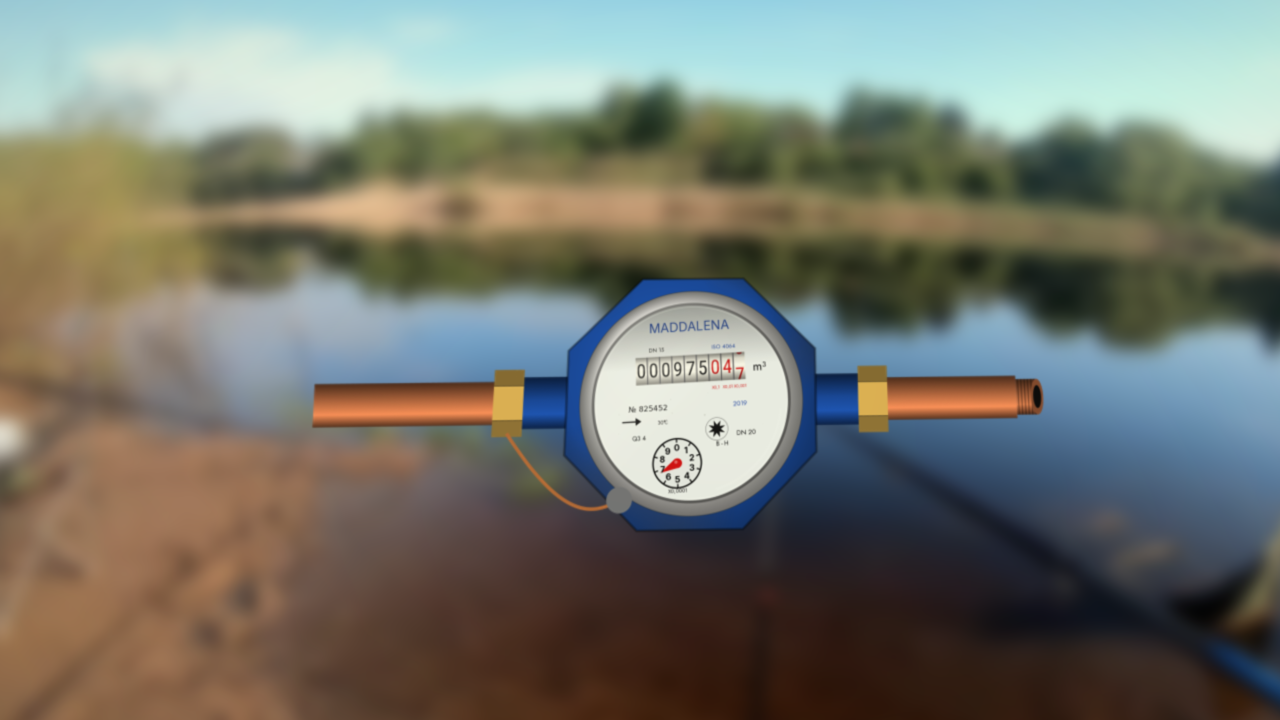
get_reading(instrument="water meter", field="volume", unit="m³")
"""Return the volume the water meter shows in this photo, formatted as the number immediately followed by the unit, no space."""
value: 975.0466m³
